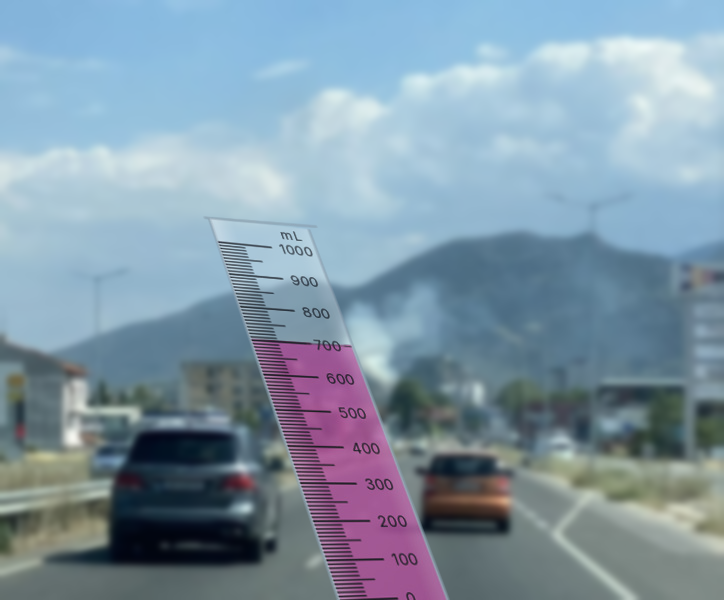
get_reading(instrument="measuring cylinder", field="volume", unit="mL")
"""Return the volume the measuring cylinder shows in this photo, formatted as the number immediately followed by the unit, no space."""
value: 700mL
